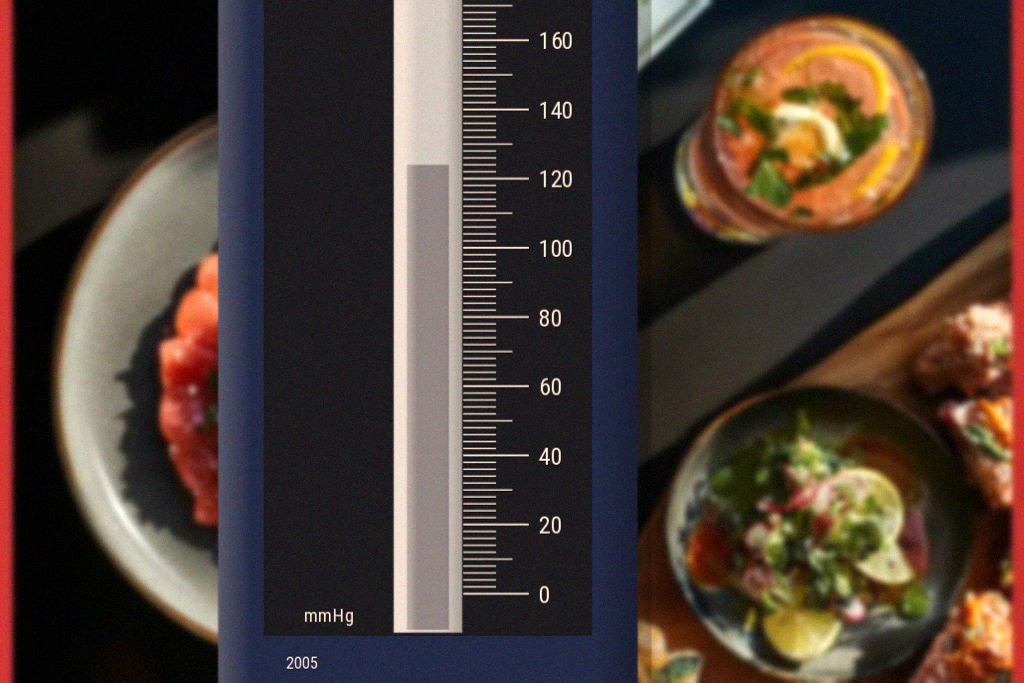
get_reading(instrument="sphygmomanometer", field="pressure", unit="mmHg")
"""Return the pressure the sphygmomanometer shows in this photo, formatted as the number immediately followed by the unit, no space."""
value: 124mmHg
